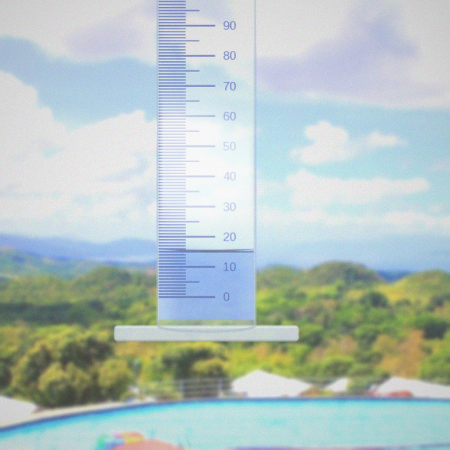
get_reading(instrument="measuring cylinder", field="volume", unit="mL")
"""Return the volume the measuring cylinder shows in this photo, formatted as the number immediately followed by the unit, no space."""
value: 15mL
